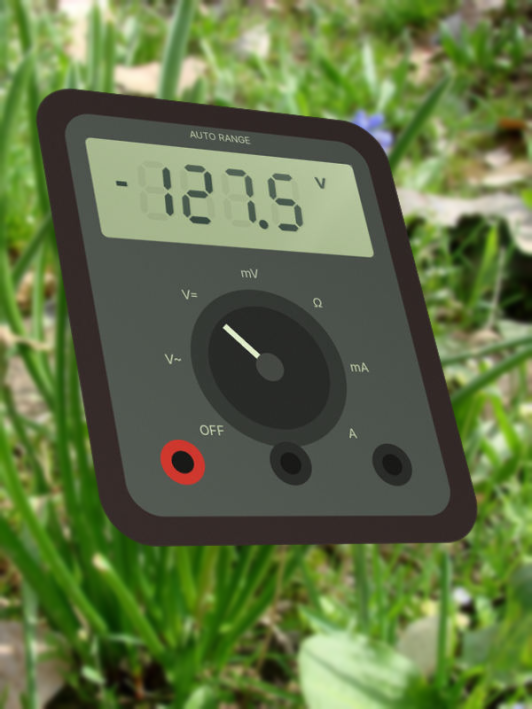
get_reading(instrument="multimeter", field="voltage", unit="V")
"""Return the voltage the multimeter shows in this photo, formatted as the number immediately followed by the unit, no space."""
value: -127.5V
